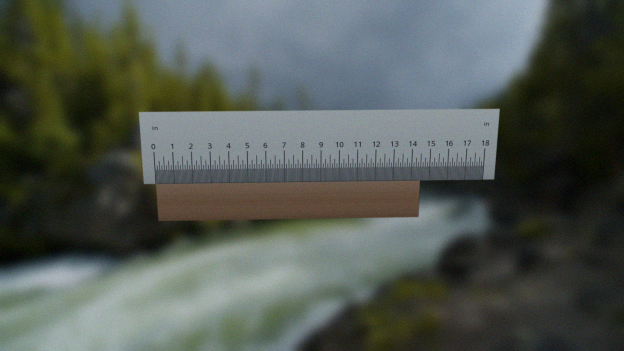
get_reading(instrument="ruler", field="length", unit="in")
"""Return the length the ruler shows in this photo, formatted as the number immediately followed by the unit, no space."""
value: 14.5in
